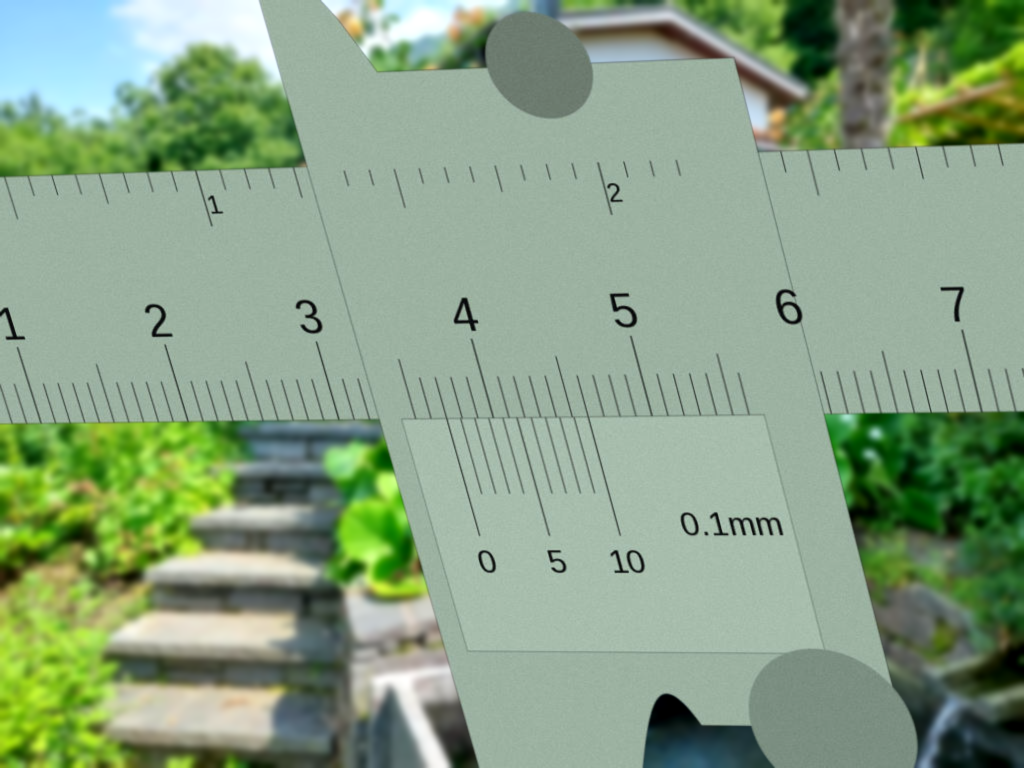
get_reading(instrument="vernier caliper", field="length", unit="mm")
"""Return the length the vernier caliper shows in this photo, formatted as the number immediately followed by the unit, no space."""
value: 37.0mm
